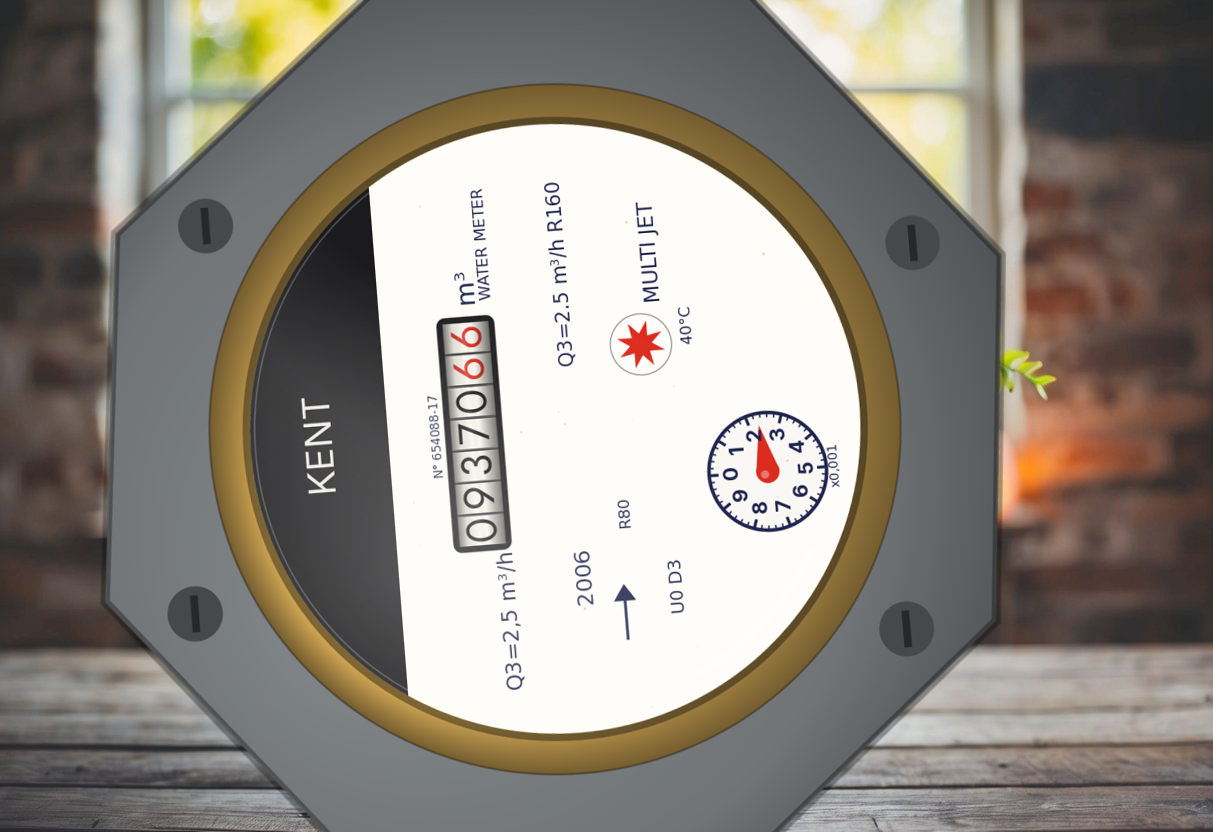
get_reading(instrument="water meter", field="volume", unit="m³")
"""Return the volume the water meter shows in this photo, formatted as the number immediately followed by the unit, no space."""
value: 9370.662m³
